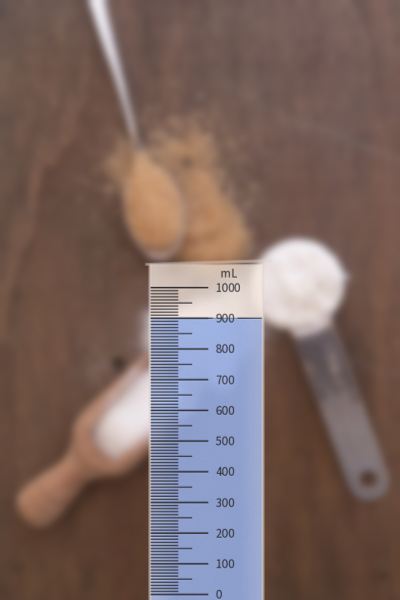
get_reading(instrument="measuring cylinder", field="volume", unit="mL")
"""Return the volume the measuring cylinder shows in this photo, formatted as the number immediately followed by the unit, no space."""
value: 900mL
